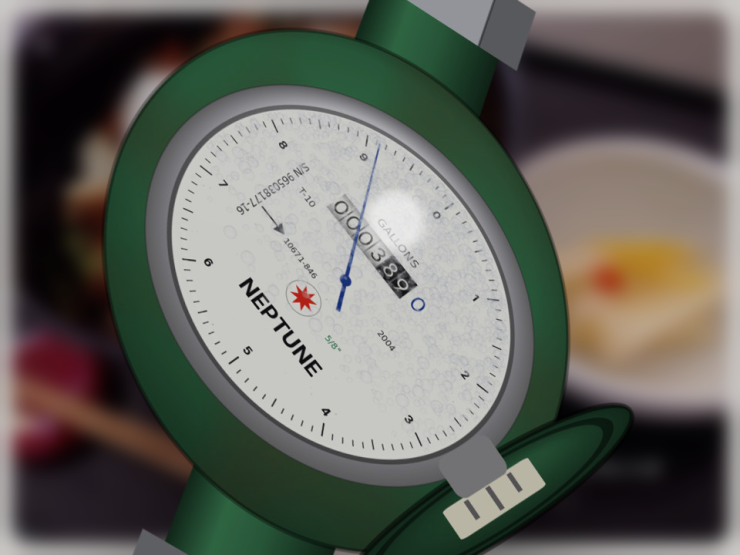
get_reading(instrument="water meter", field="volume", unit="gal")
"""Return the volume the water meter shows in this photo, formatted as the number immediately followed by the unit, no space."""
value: 3889.1gal
